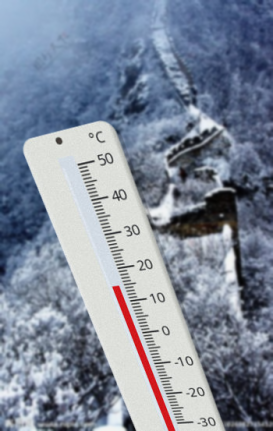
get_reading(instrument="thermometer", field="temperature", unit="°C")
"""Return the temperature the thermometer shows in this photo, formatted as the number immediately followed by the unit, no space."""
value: 15°C
